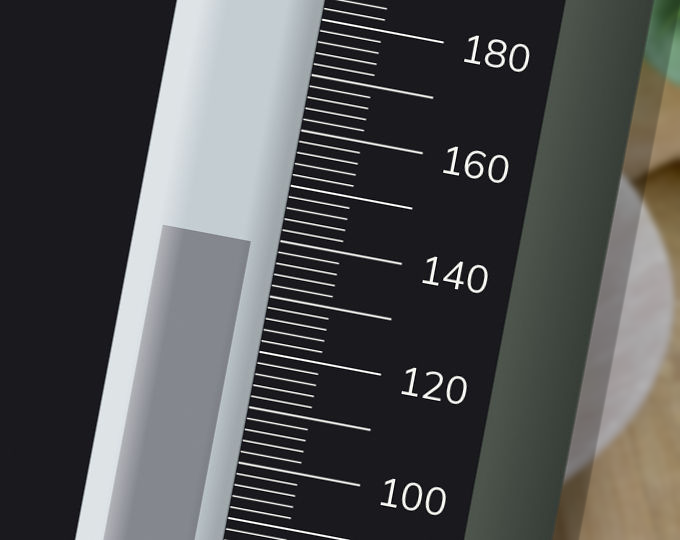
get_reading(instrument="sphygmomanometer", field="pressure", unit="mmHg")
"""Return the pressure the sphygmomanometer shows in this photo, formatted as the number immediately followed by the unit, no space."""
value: 139mmHg
